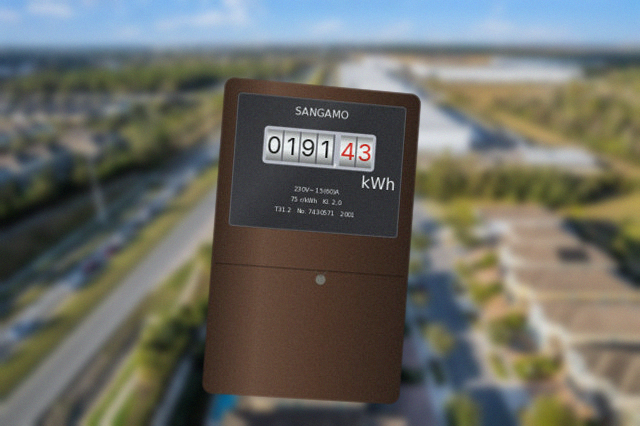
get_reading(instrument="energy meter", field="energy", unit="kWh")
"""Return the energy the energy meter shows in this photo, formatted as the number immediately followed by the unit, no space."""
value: 191.43kWh
